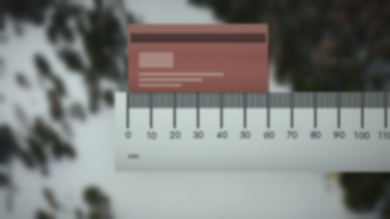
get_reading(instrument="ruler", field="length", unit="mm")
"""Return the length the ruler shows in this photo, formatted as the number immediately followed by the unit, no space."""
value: 60mm
